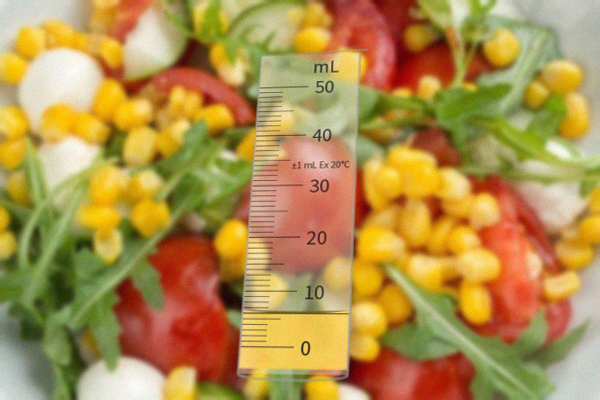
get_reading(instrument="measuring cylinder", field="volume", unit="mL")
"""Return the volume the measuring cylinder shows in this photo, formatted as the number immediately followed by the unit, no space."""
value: 6mL
